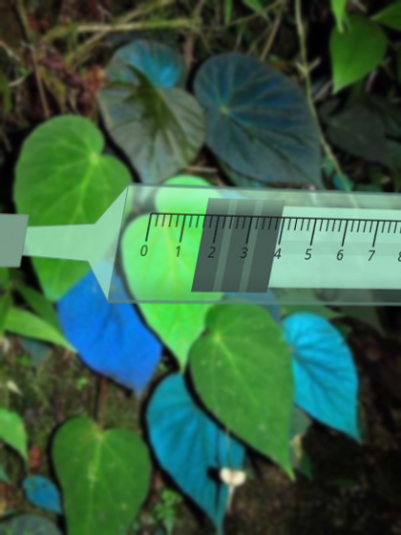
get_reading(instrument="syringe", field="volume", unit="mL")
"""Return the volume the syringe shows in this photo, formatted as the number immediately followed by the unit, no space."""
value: 1.6mL
